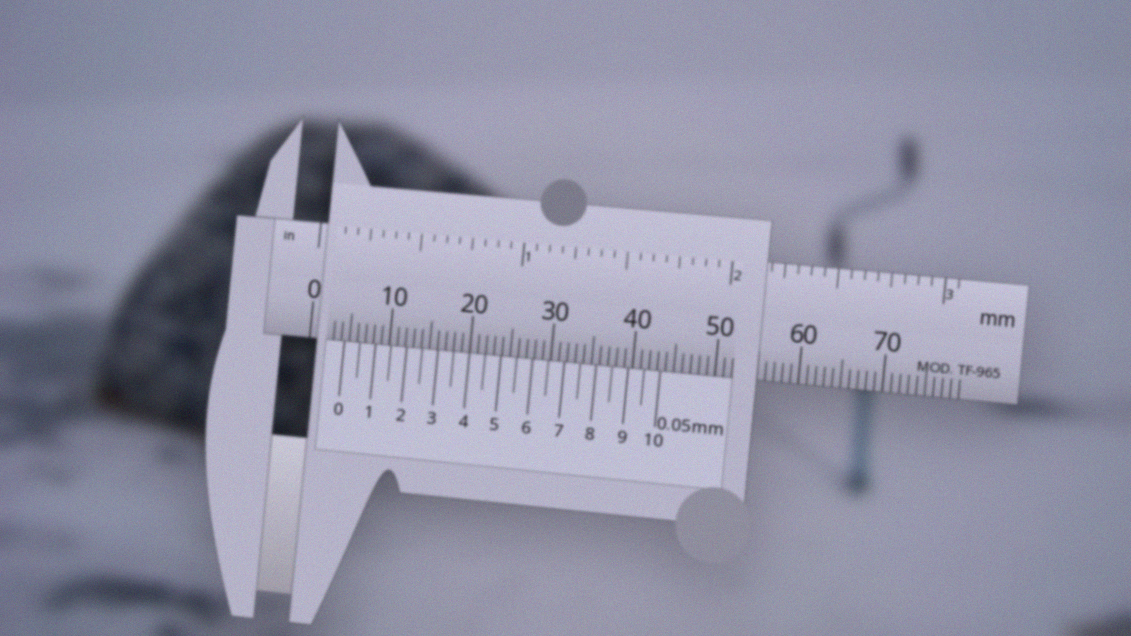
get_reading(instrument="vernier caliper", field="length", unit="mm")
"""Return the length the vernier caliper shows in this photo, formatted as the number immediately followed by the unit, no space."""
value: 4.4mm
